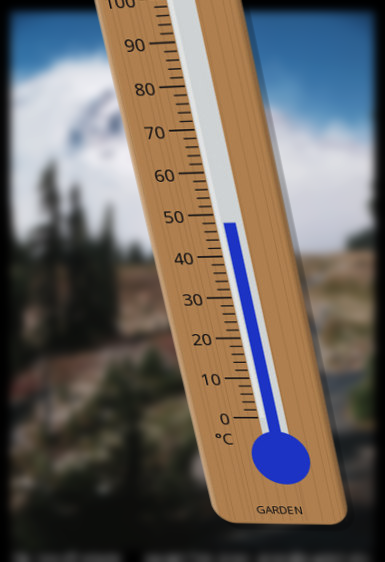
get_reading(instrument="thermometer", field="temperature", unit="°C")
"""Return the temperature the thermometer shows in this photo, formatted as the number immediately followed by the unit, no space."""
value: 48°C
